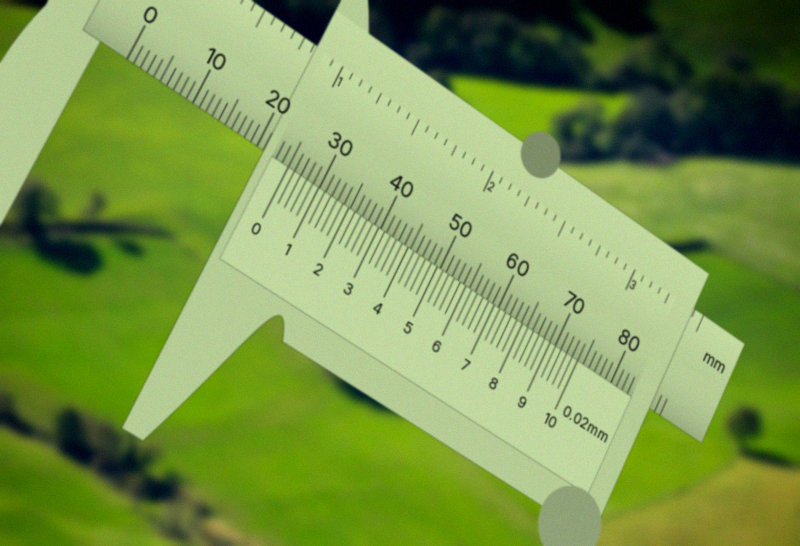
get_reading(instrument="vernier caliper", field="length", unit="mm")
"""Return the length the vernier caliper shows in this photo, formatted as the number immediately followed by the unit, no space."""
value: 25.0mm
